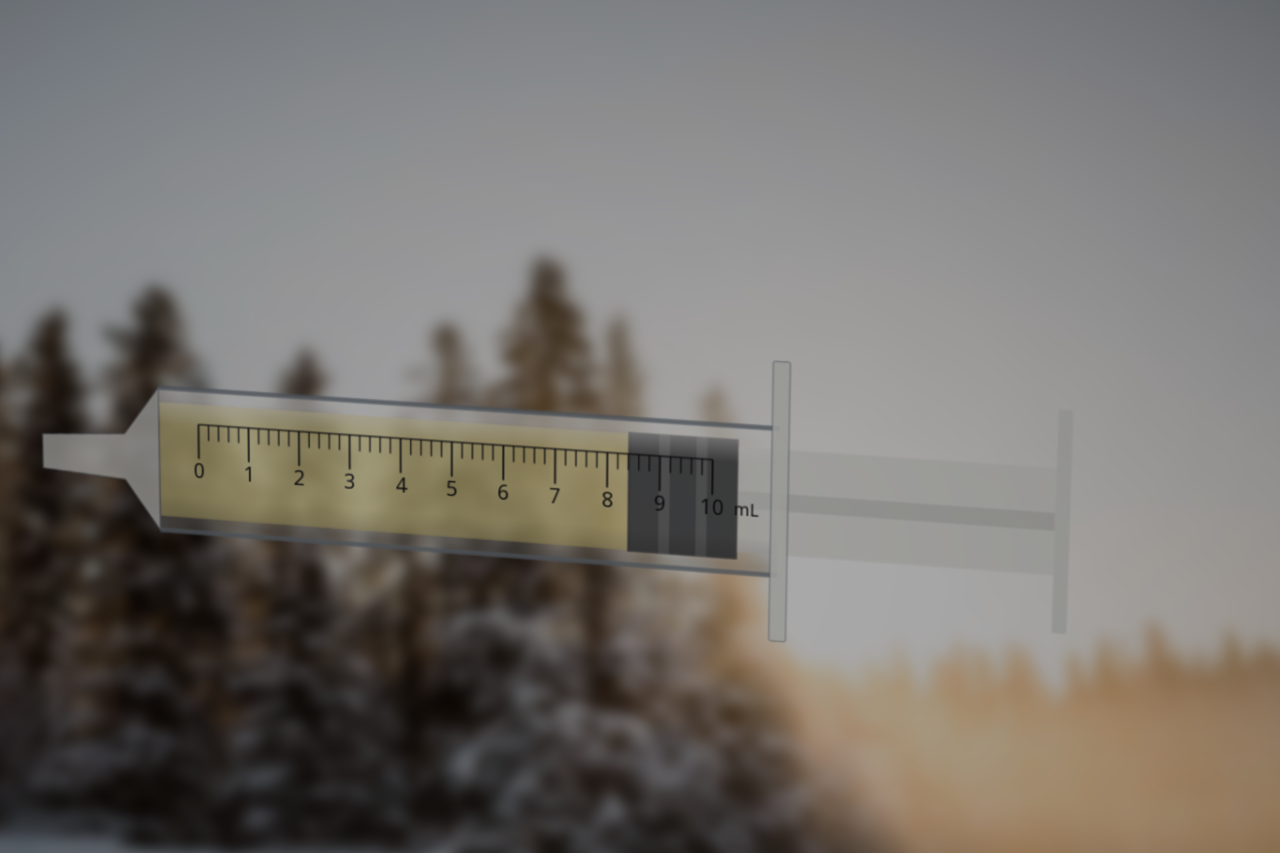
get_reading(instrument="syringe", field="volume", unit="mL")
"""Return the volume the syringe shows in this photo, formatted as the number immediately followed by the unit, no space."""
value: 8.4mL
